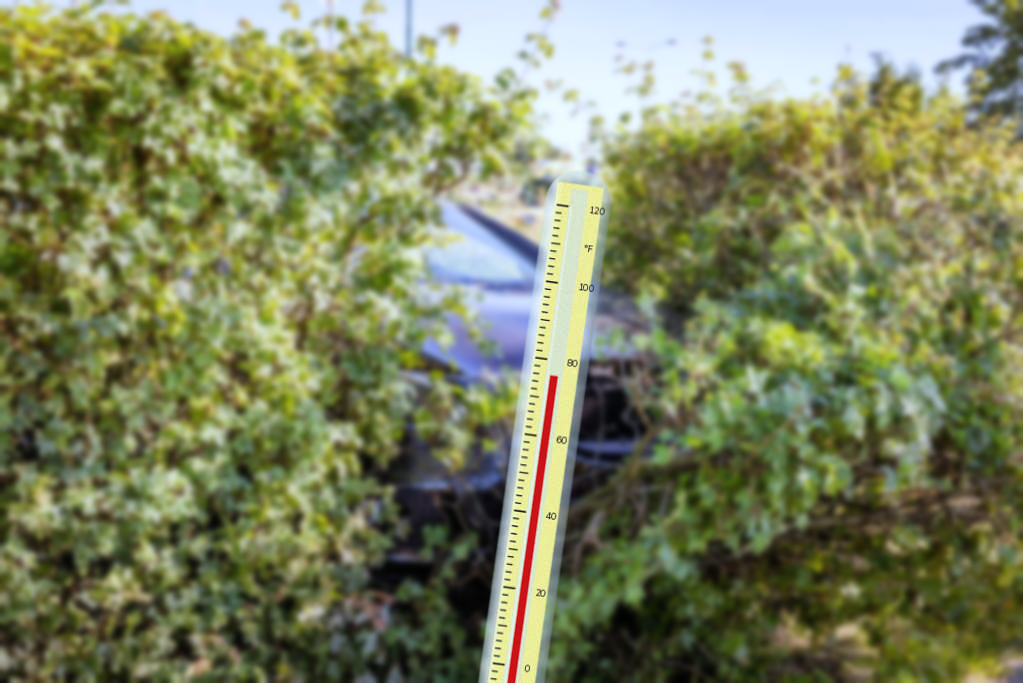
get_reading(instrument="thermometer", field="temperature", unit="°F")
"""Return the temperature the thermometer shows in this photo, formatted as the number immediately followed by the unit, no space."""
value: 76°F
